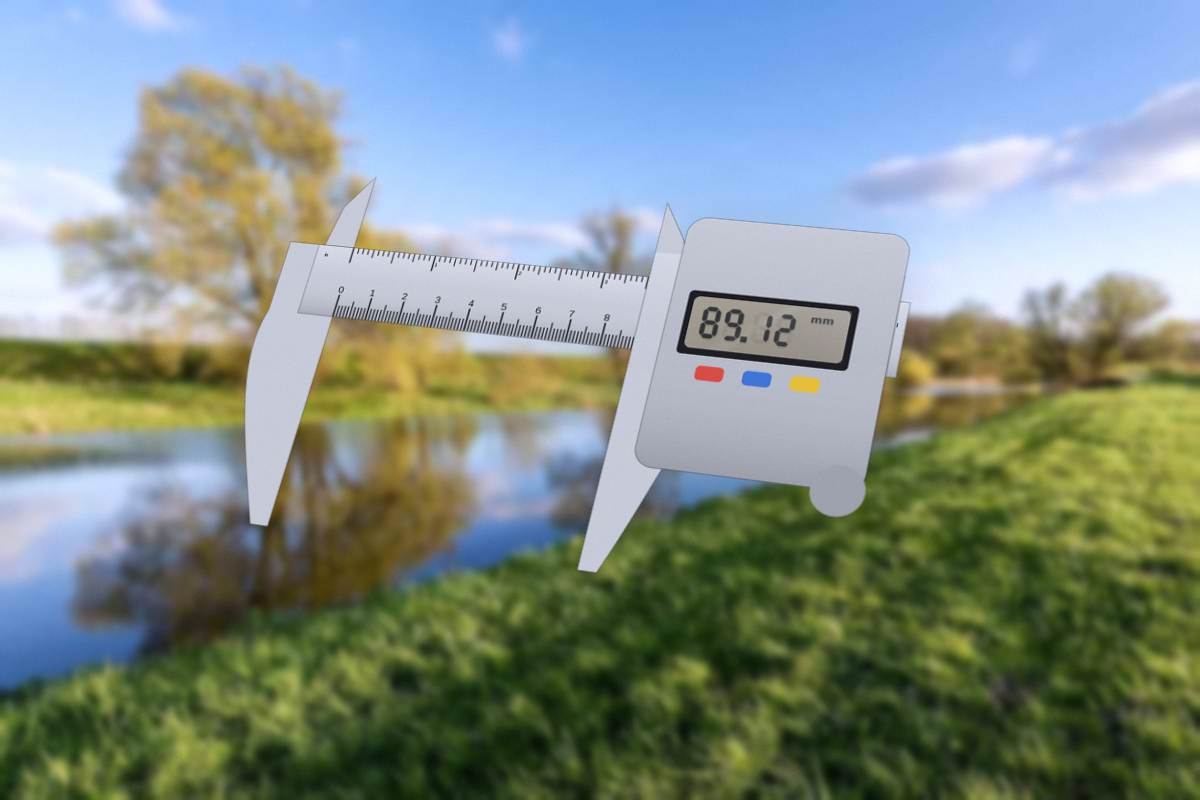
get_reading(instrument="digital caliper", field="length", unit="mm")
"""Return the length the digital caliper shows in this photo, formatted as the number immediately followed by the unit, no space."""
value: 89.12mm
